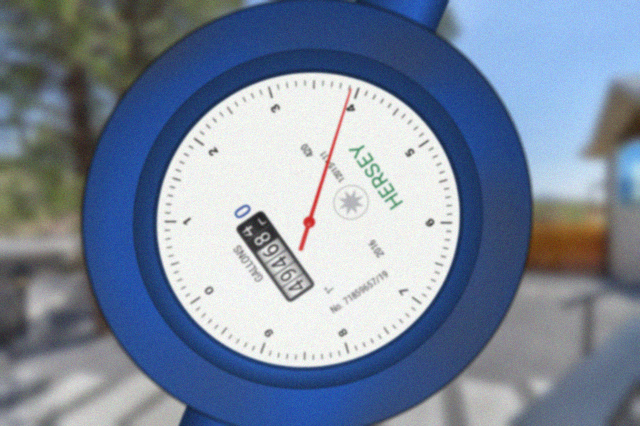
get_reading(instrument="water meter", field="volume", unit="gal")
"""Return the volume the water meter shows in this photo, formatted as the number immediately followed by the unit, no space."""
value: 4946843.9gal
